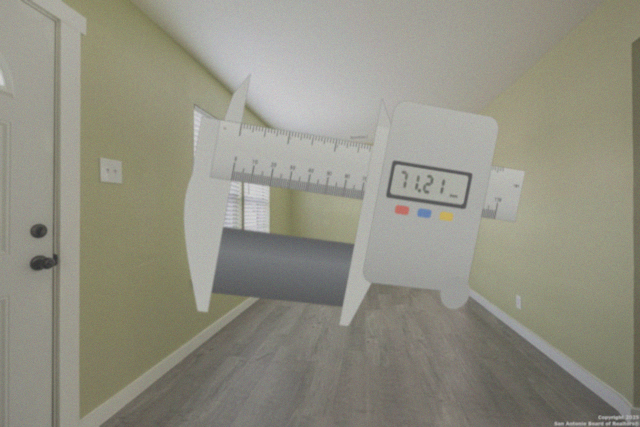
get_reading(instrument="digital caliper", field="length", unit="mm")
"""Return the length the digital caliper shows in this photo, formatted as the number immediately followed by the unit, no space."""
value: 71.21mm
